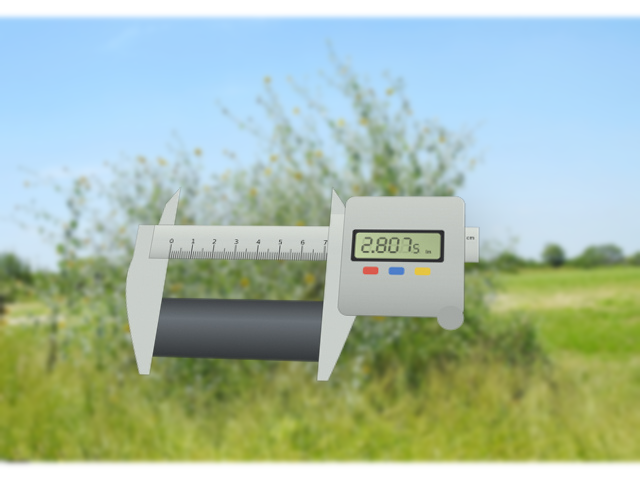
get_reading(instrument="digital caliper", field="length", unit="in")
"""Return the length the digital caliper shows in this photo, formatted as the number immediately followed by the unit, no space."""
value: 2.8075in
